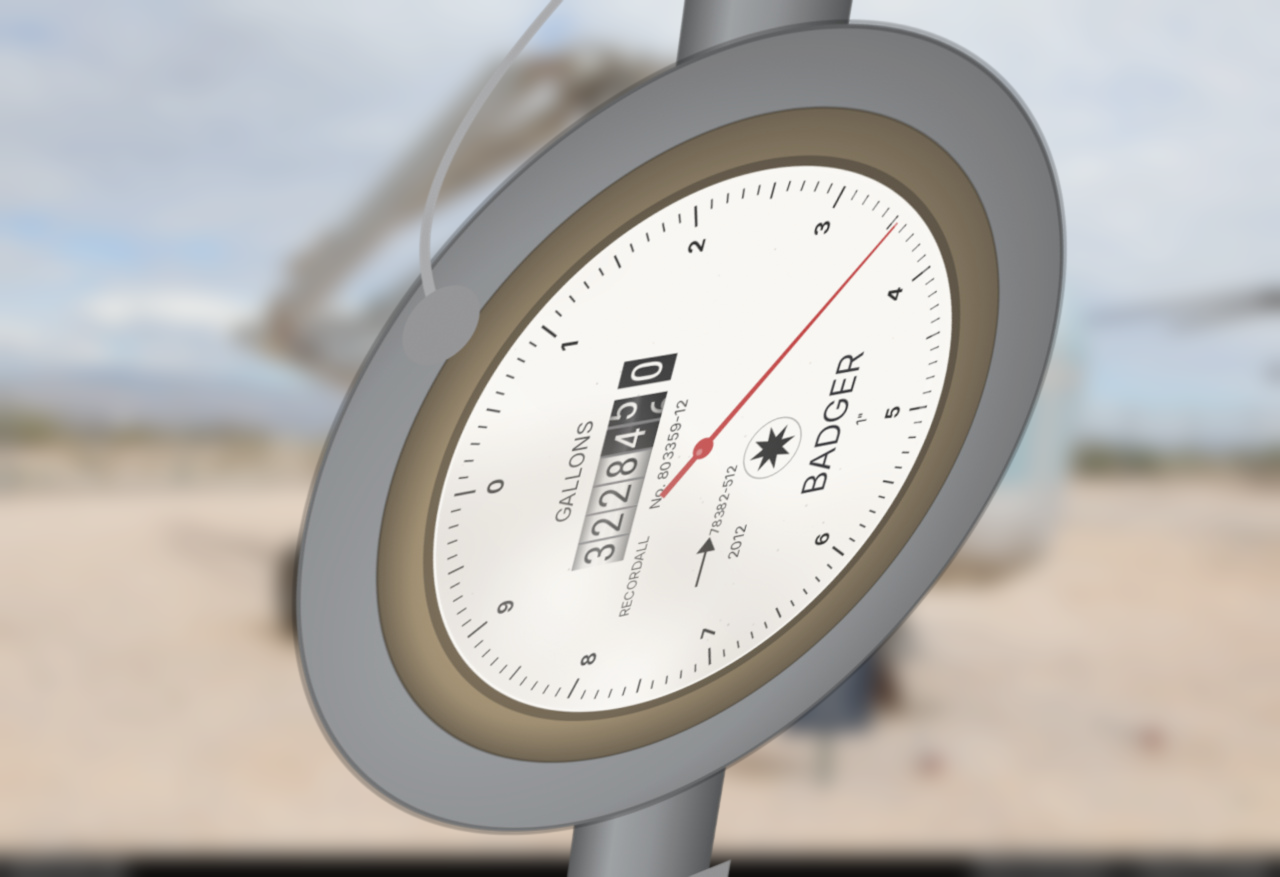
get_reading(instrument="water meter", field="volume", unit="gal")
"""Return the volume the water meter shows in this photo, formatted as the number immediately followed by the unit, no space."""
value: 3228453.5gal
